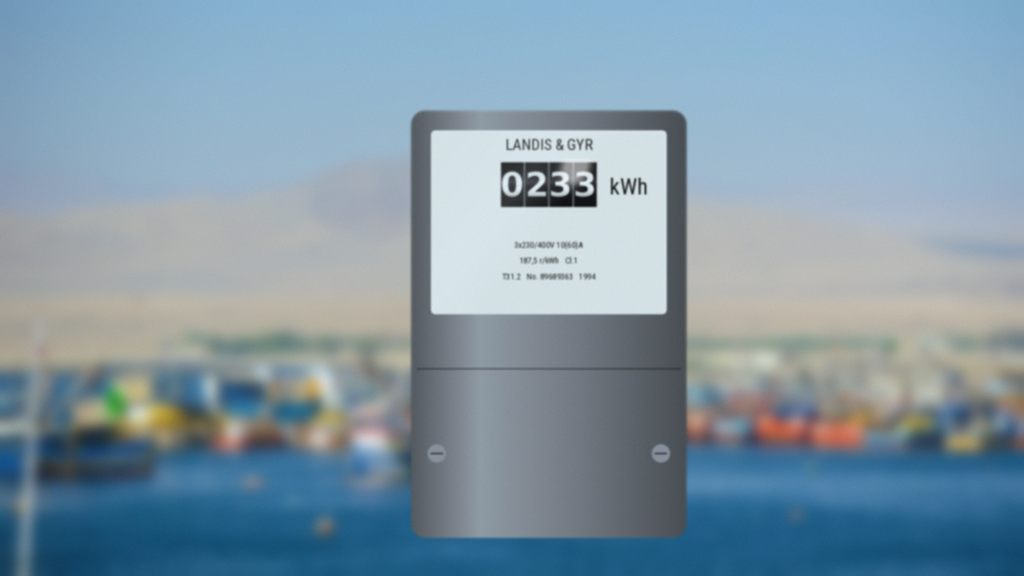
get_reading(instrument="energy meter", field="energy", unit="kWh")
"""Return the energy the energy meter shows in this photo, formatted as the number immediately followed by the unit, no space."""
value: 233kWh
